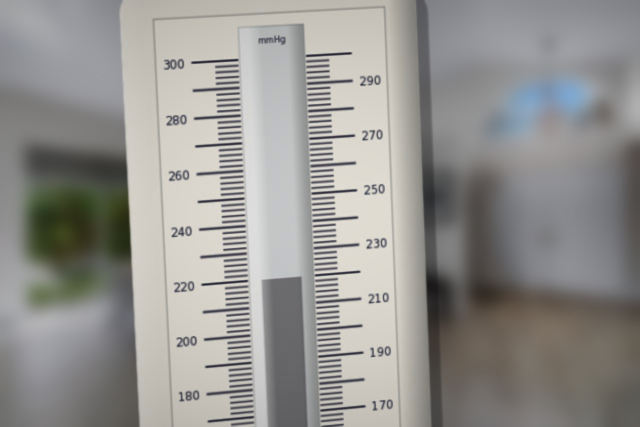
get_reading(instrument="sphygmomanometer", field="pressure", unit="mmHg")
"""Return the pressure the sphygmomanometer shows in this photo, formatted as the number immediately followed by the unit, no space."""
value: 220mmHg
